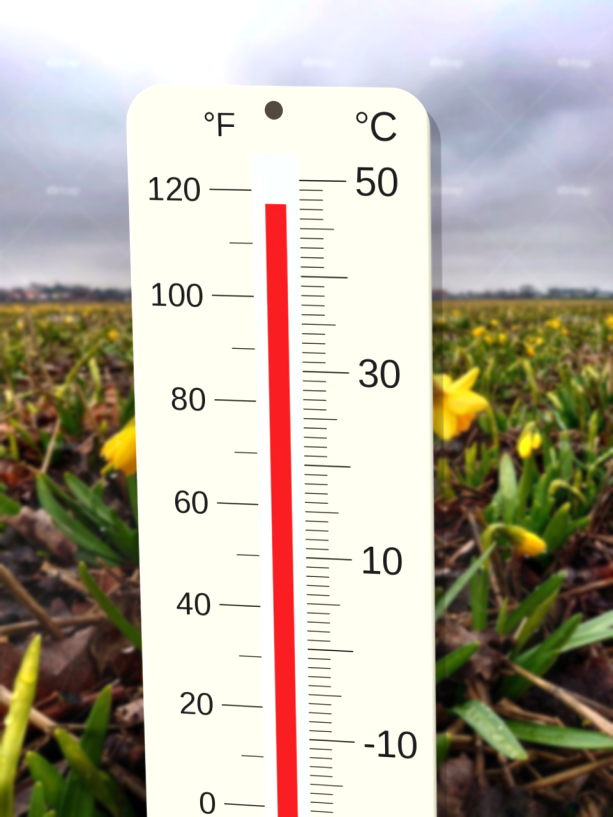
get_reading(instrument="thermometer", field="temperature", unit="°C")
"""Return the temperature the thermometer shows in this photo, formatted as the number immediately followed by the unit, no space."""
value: 47.5°C
